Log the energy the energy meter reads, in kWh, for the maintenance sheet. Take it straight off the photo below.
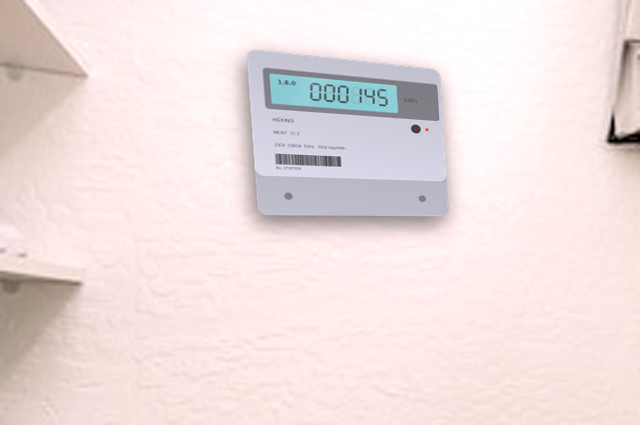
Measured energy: 145 kWh
